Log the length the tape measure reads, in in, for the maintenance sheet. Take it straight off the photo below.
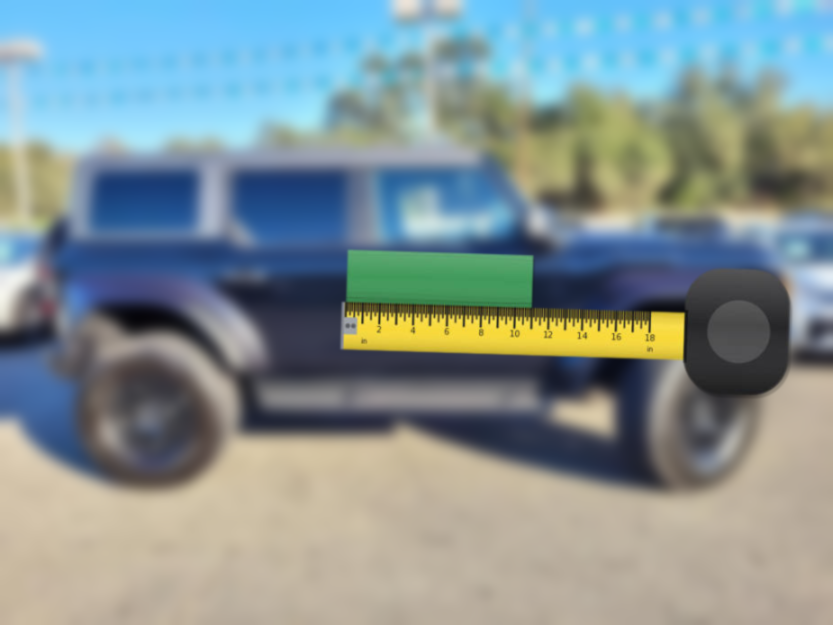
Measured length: 11 in
